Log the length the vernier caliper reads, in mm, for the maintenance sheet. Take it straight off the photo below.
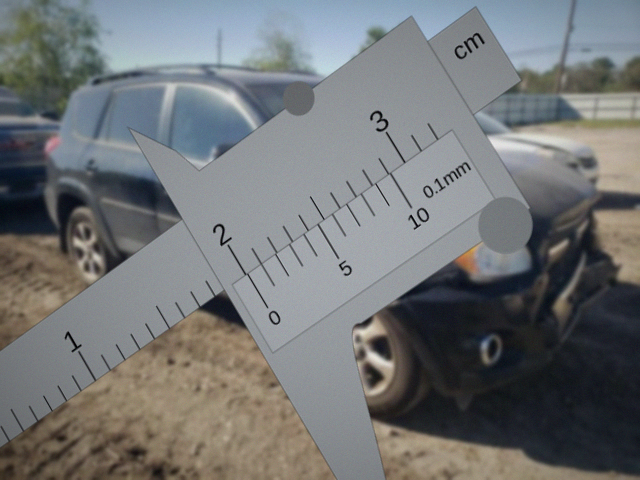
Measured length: 20.1 mm
